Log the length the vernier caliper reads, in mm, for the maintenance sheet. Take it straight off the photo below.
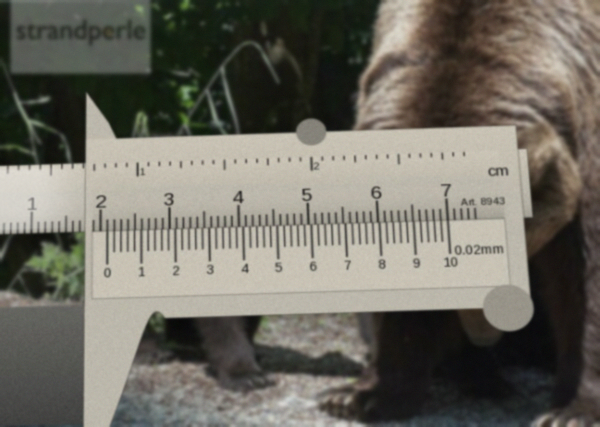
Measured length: 21.0 mm
